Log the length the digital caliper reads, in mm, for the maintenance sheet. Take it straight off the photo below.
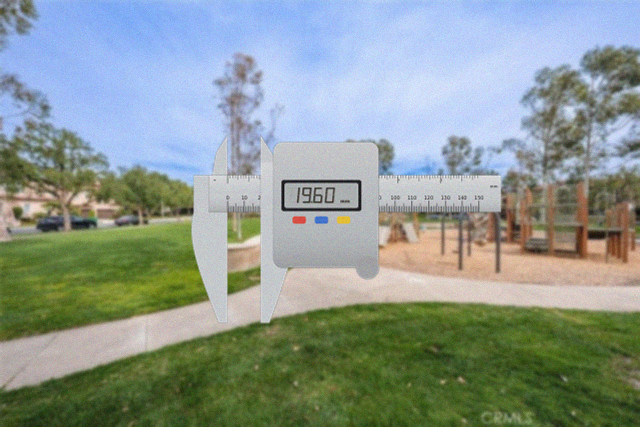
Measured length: 19.60 mm
